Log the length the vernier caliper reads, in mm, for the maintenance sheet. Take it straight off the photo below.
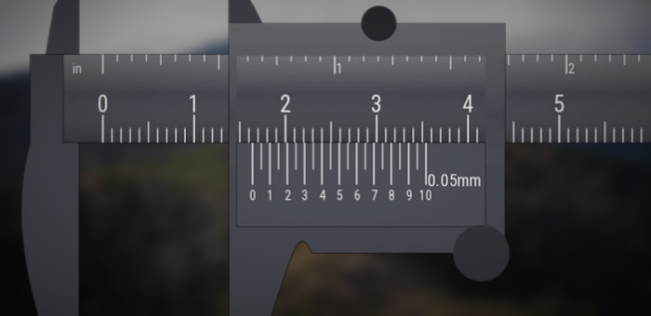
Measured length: 16.4 mm
